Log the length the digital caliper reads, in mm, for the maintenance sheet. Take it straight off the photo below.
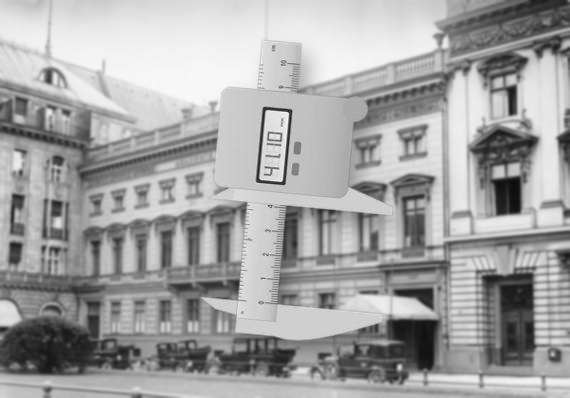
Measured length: 41.10 mm
